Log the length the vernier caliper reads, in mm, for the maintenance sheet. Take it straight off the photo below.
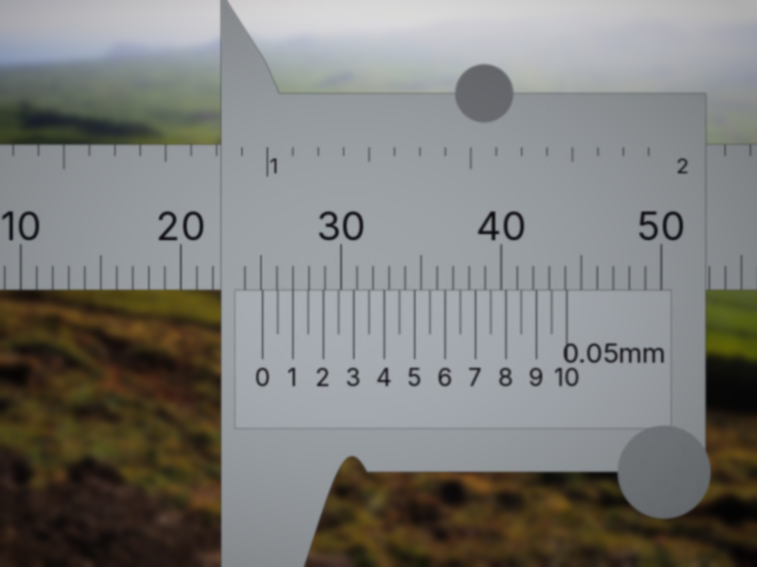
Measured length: 25.1 mm
